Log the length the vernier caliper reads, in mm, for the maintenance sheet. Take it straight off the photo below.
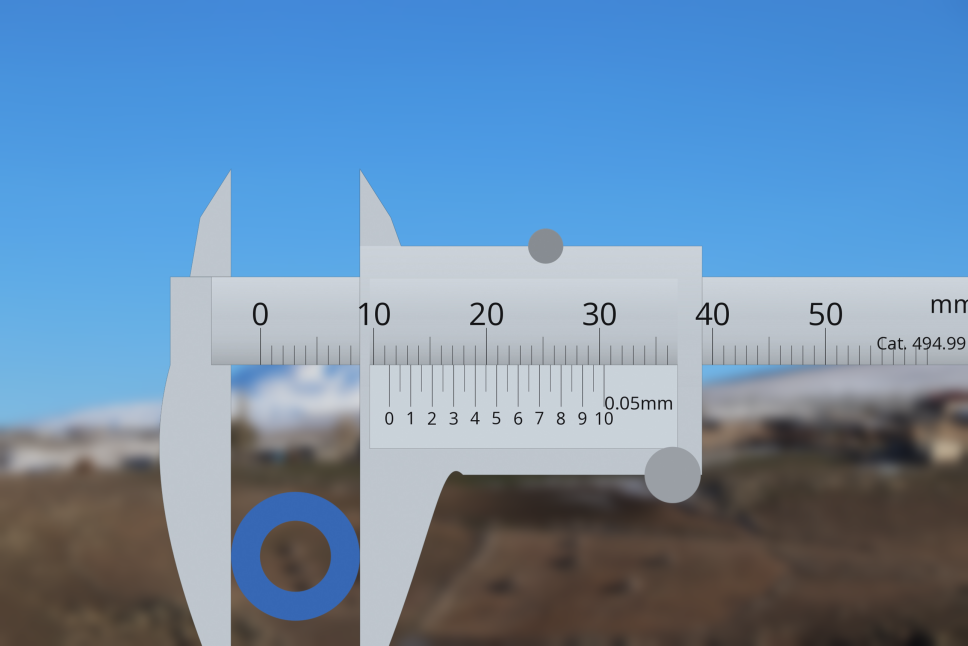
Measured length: 11.4 mm
